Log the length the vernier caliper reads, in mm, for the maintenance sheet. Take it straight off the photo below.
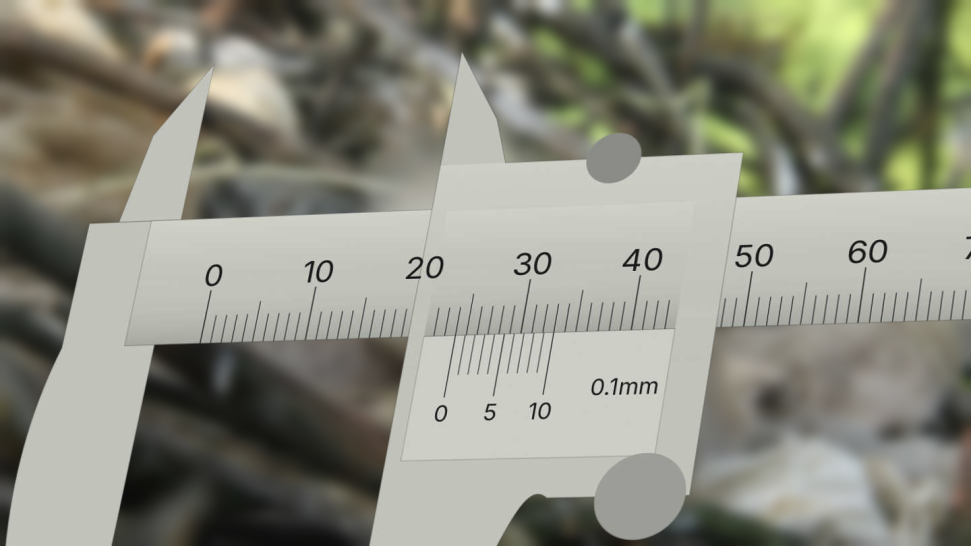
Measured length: 24.0 mm
